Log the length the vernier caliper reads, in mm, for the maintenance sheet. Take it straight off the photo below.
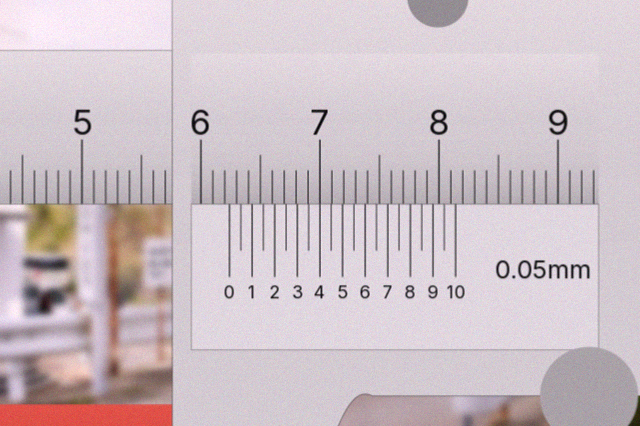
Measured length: 62.4 mm
